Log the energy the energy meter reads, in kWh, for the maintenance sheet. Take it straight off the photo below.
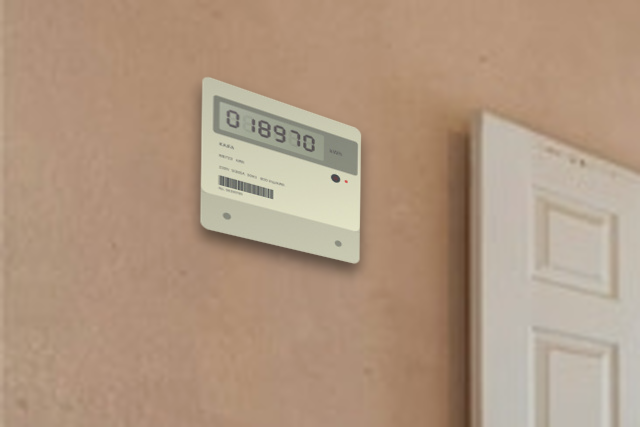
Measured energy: 18970 kWh
